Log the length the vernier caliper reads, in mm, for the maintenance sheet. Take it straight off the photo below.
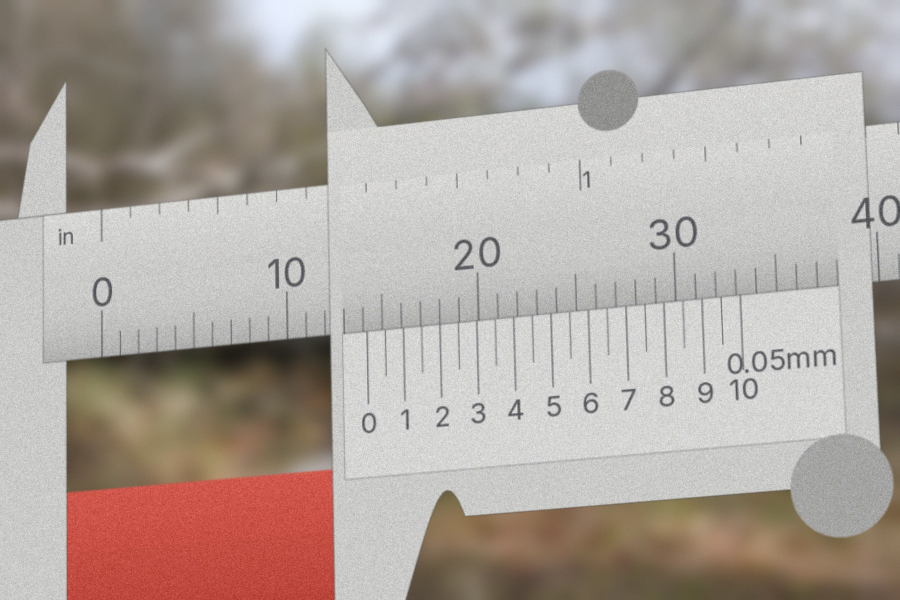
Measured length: 14.2 mm
